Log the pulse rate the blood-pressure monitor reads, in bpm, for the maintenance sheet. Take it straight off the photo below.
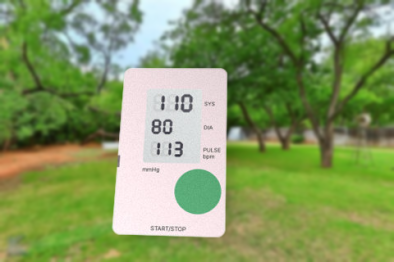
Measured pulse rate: 113 bpm
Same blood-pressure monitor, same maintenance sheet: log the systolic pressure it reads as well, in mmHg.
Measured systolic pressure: 110 mmHg
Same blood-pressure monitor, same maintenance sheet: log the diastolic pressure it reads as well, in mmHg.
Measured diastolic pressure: 80 mmHg
